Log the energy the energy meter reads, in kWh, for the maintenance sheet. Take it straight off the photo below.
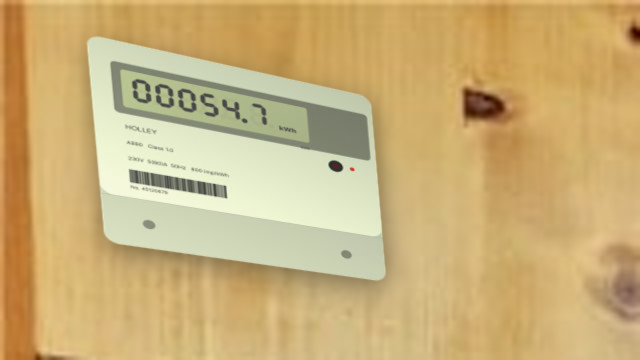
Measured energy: 54.7 kWh
